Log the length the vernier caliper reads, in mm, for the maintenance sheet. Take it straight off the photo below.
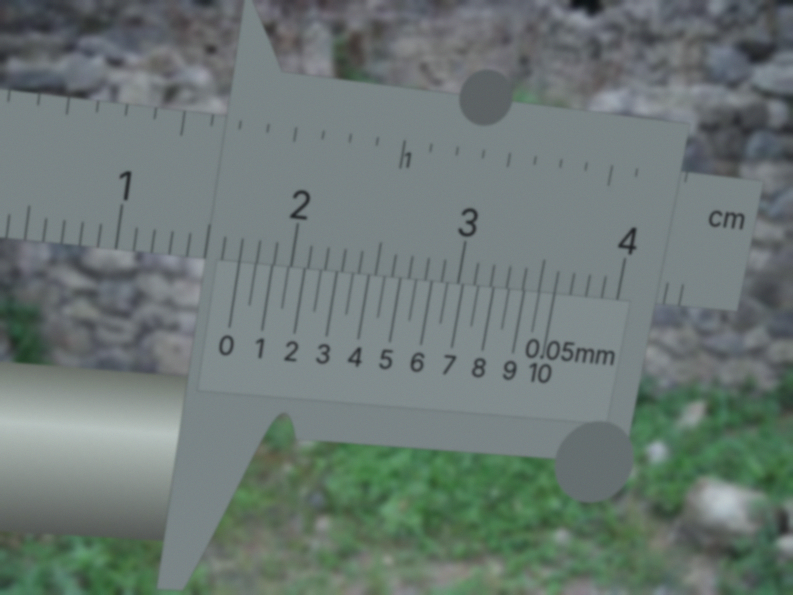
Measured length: 17.0 mm
